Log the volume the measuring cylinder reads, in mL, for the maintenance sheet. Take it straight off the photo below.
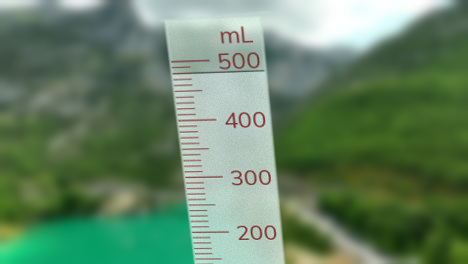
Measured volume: 480 mL
